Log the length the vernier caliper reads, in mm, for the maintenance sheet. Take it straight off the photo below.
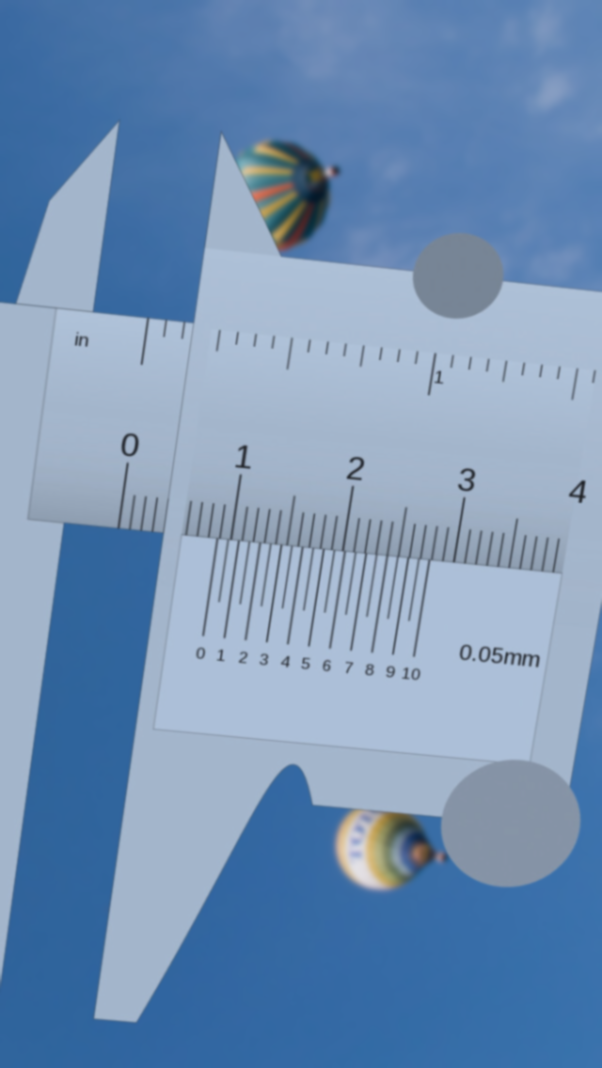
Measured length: 8.8 mm
